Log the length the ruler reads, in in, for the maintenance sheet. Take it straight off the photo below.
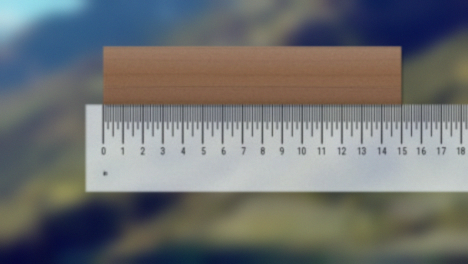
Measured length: 15 in
